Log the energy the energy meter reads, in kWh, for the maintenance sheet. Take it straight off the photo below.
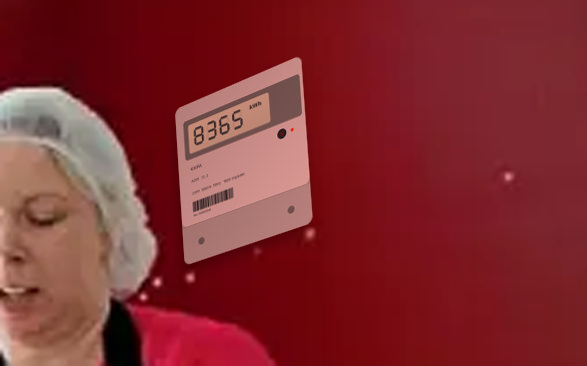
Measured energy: 8365 kWh
